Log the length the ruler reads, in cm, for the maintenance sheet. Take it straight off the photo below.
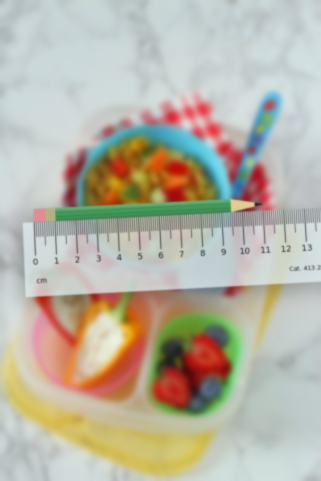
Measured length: 11 cm
